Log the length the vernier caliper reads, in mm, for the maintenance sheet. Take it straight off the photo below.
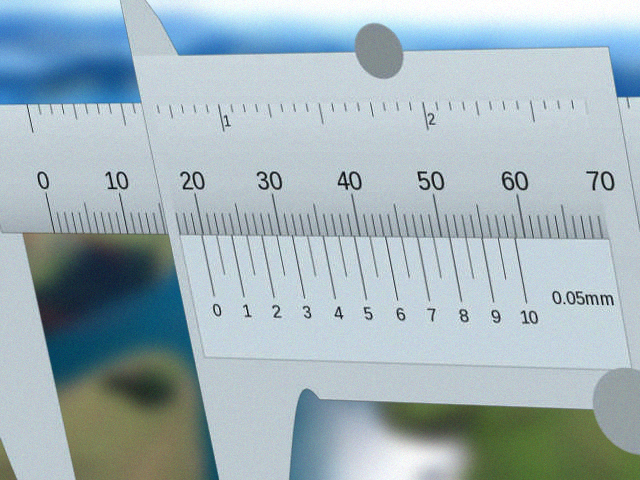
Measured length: 19.8 mm
